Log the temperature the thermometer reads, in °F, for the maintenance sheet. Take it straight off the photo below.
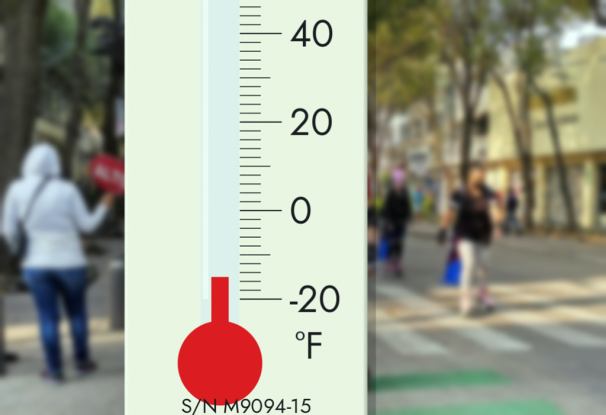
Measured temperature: -15 °F
